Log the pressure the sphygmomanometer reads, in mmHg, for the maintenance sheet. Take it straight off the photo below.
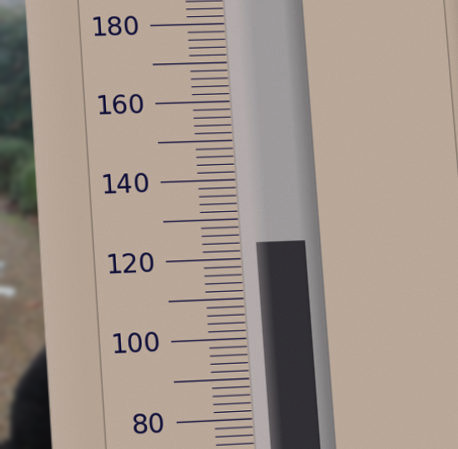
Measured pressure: 124 mmHg
